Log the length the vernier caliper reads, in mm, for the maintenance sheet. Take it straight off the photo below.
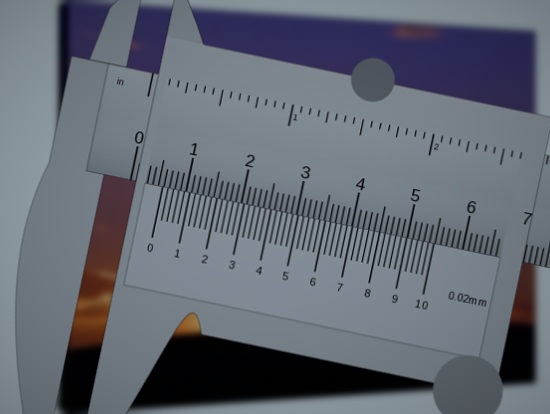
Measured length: 5.8 mm
